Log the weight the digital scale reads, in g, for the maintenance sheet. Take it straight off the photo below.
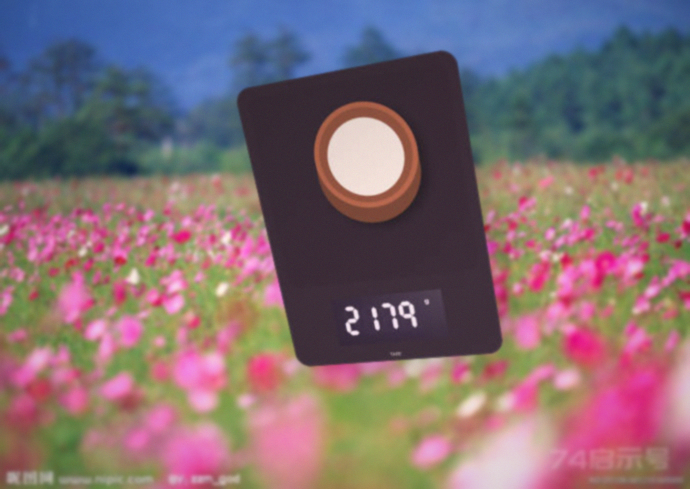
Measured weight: 2179 g
